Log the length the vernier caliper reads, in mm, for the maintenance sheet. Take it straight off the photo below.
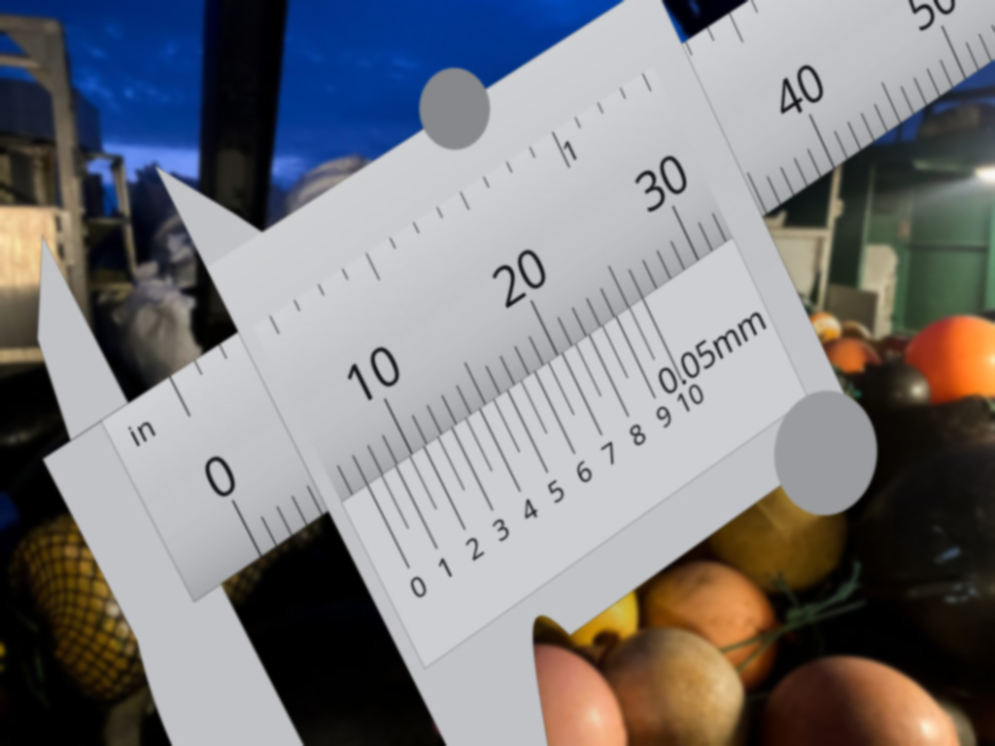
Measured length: 7.0 mm
